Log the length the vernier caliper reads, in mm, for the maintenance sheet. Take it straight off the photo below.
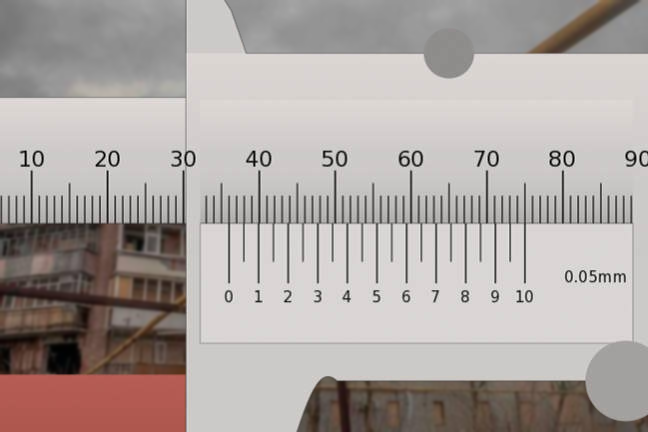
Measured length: 36.0 mm
